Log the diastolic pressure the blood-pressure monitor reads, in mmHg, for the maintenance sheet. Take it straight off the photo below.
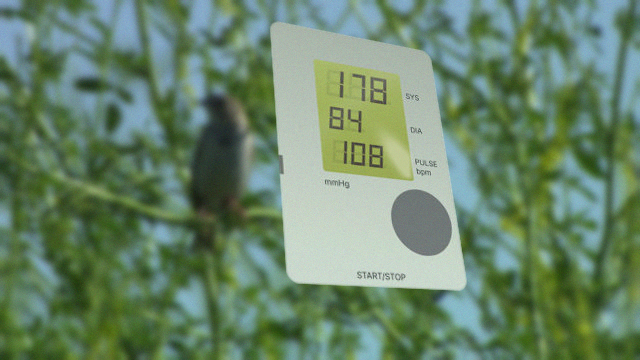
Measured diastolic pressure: 84 mmHg
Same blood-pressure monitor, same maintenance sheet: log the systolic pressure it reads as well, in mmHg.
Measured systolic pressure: 178 mmHg
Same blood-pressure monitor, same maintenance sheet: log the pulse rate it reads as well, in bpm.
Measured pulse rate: 108 bpm
